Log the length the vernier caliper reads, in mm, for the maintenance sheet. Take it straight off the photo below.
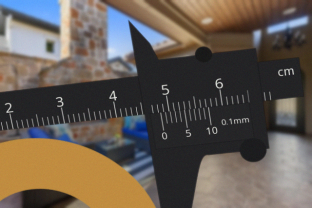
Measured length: 48.4 mm
